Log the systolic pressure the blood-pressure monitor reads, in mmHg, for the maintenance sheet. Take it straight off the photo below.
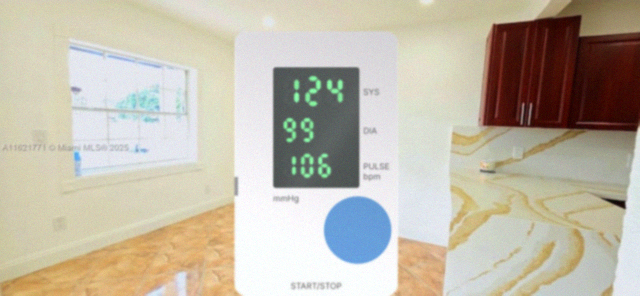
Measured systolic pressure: 124 mmHg
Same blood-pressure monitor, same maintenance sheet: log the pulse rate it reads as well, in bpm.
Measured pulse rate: 106 bpm
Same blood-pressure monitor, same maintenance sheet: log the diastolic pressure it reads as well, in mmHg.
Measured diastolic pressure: 99 mmHg
